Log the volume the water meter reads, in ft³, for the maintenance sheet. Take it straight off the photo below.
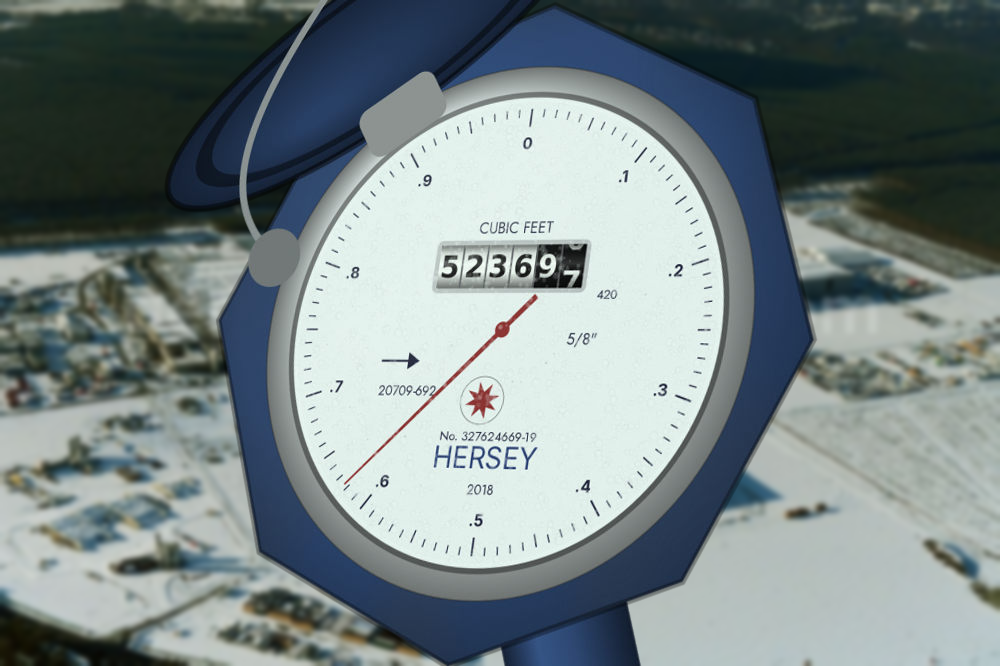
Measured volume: 523696.62 ft³
